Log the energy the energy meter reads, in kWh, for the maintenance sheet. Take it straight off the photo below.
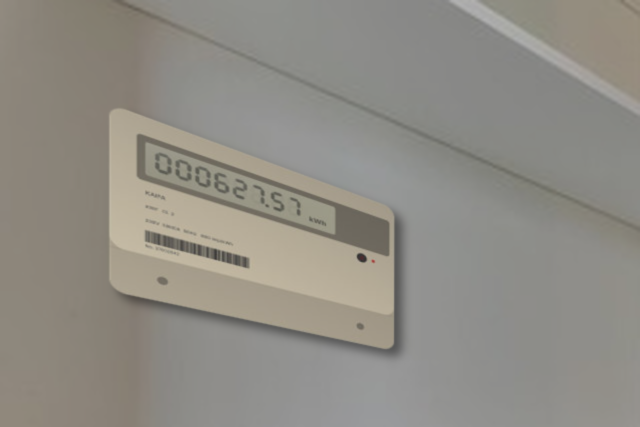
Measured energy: 627.57 kWh
